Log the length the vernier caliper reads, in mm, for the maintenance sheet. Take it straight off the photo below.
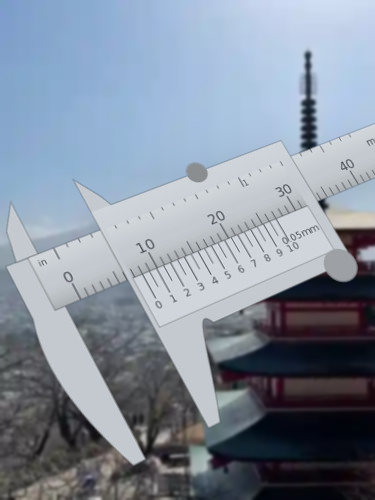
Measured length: 8.0 mm
